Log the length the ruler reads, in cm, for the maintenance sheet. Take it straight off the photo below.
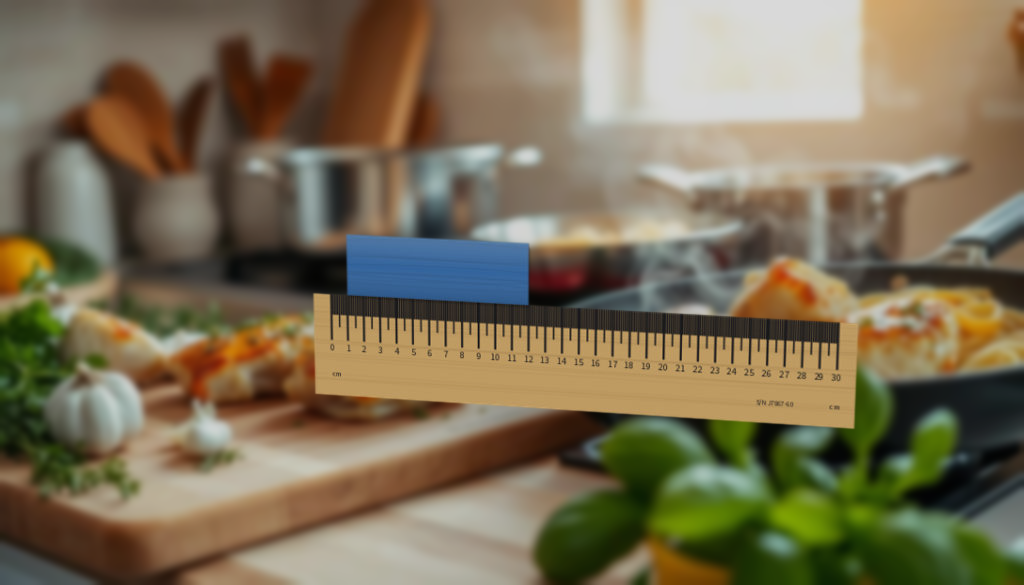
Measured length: 11 cm
